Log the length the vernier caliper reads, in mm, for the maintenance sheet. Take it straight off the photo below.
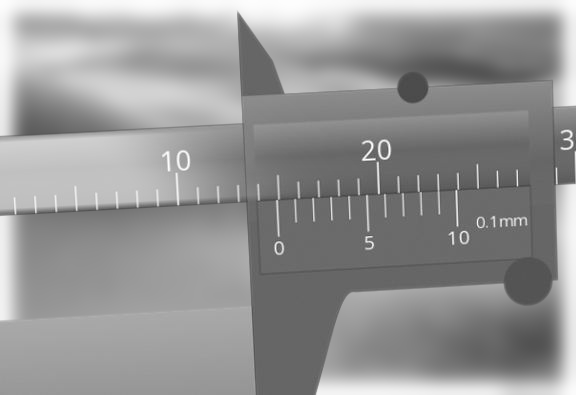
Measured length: 14.9 mm
